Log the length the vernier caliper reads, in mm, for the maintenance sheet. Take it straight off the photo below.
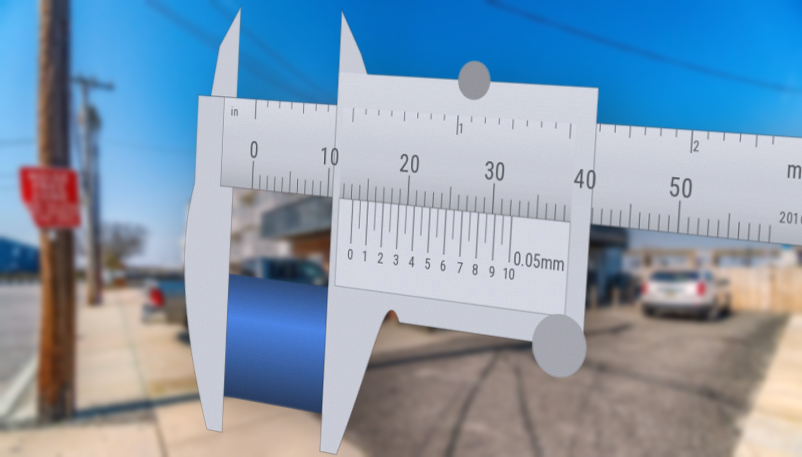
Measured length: 13.2 mm
